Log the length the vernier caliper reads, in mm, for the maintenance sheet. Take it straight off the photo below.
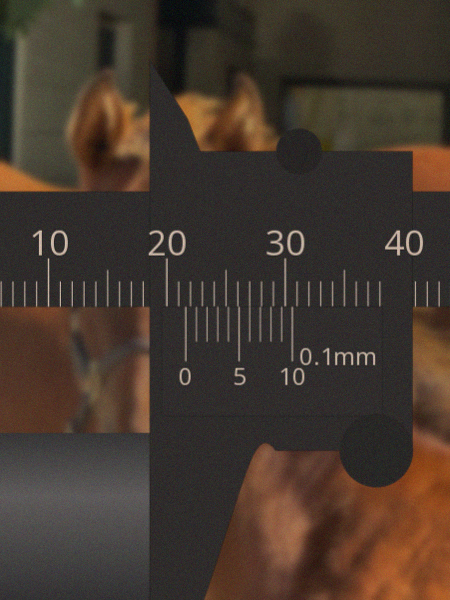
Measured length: 21.6 mm
